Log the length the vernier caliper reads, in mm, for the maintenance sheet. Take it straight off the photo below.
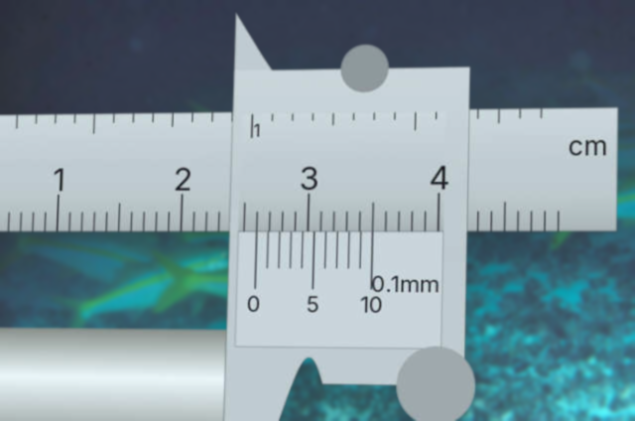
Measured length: 26.0 mm
